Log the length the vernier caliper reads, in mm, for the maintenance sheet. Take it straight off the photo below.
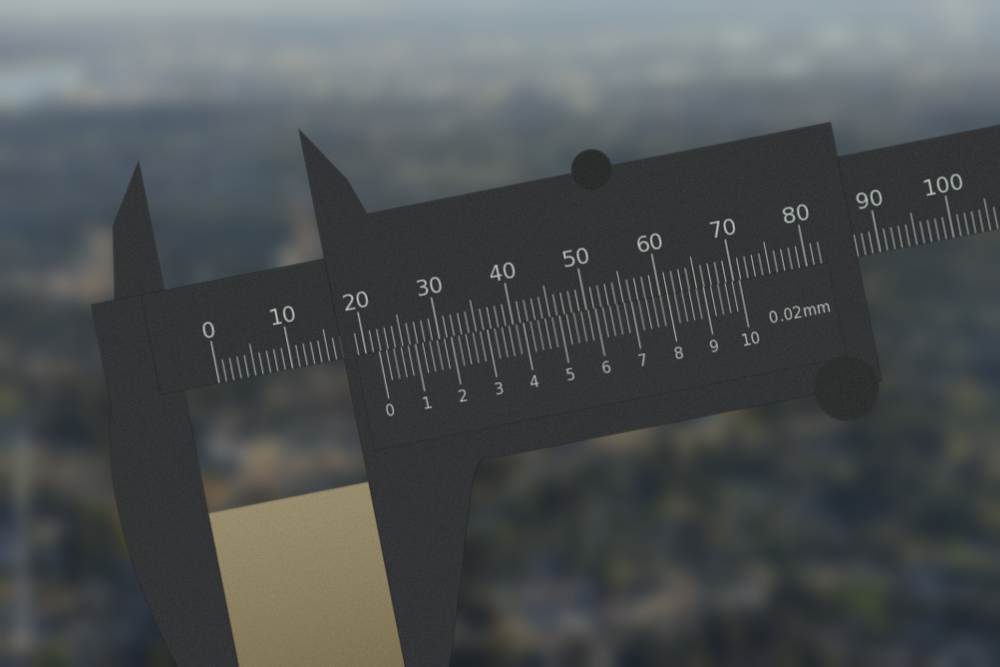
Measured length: 21.8 mm
